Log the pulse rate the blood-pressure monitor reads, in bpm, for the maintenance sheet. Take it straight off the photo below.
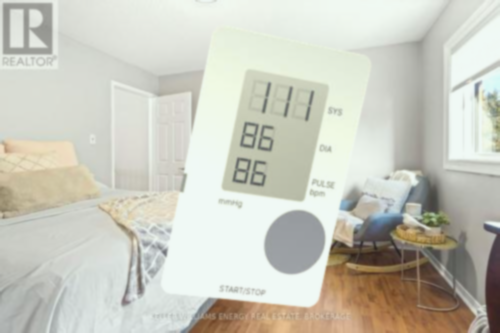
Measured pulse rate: 86 bpm
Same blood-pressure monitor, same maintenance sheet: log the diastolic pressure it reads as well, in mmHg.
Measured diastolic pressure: 86 mmHg
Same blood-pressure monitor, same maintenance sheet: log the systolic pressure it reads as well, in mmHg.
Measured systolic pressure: 111 mmHg
